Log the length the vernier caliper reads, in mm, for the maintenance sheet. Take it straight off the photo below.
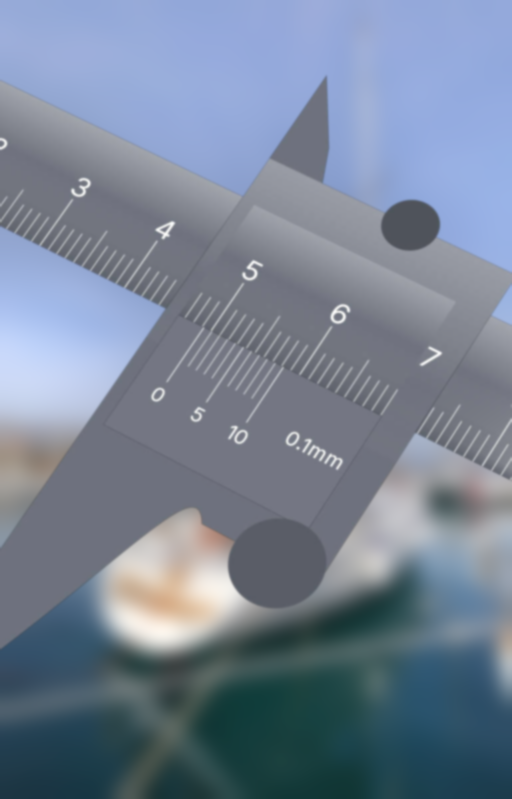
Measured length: 49.2 mm
